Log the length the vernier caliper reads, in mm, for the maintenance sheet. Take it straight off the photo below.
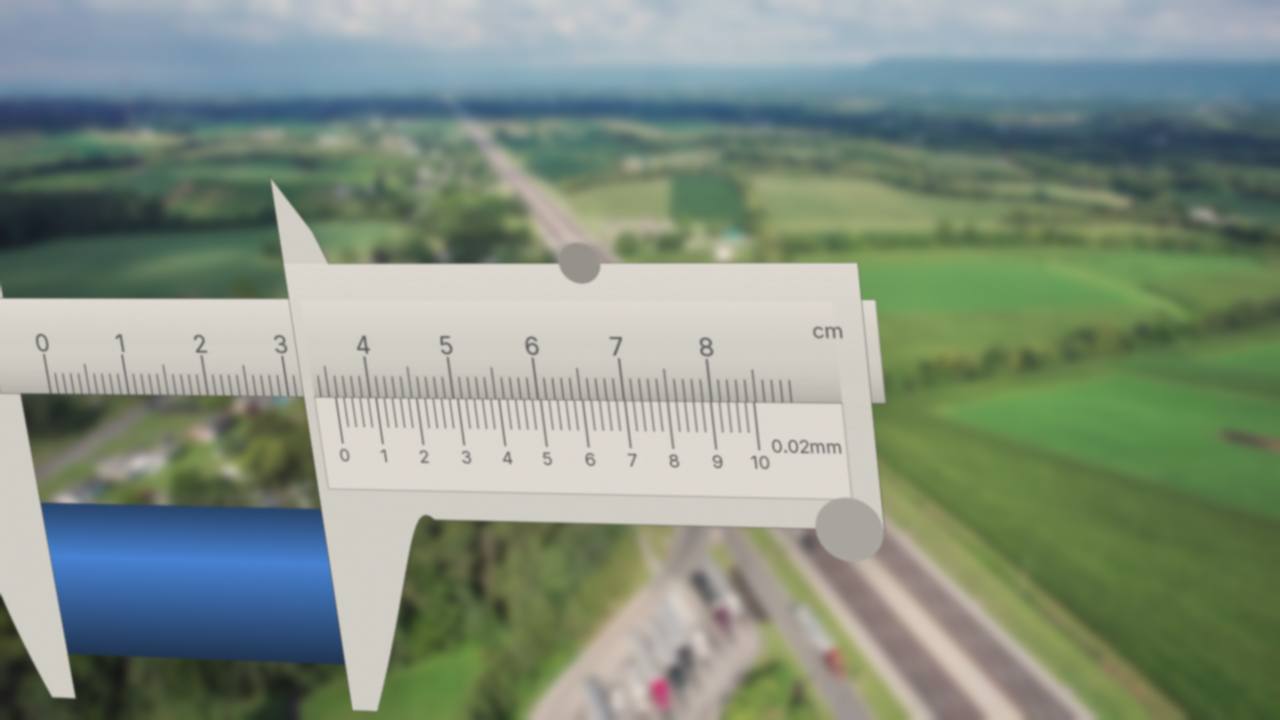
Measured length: 35.8 mm
